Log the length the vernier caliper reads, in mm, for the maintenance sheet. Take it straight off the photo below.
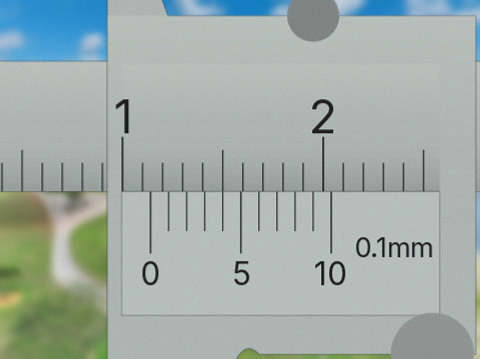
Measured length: 11.4 mm
